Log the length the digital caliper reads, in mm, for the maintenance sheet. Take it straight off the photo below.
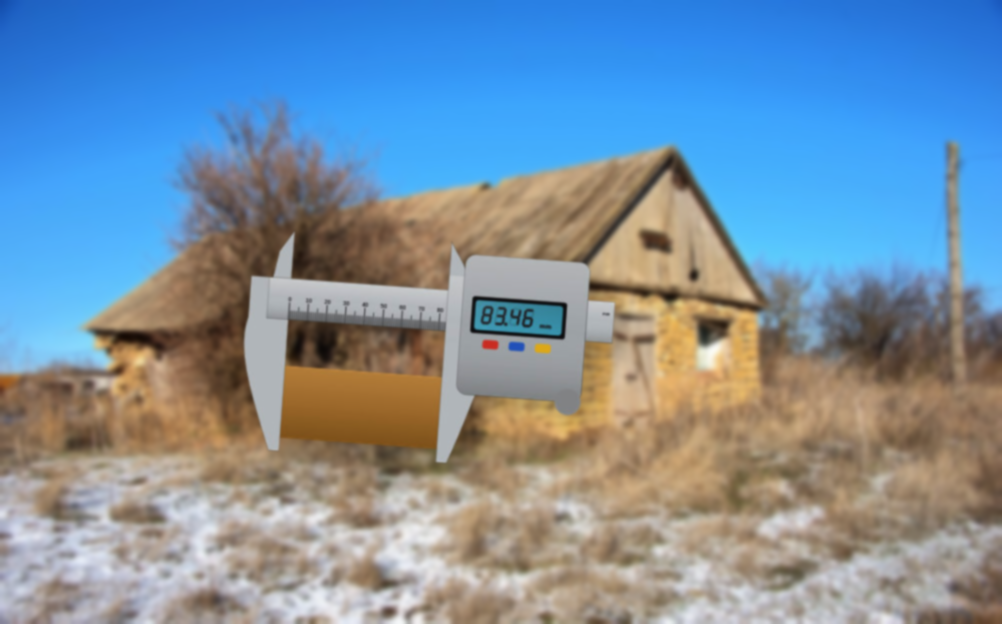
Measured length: 83.46 mm
